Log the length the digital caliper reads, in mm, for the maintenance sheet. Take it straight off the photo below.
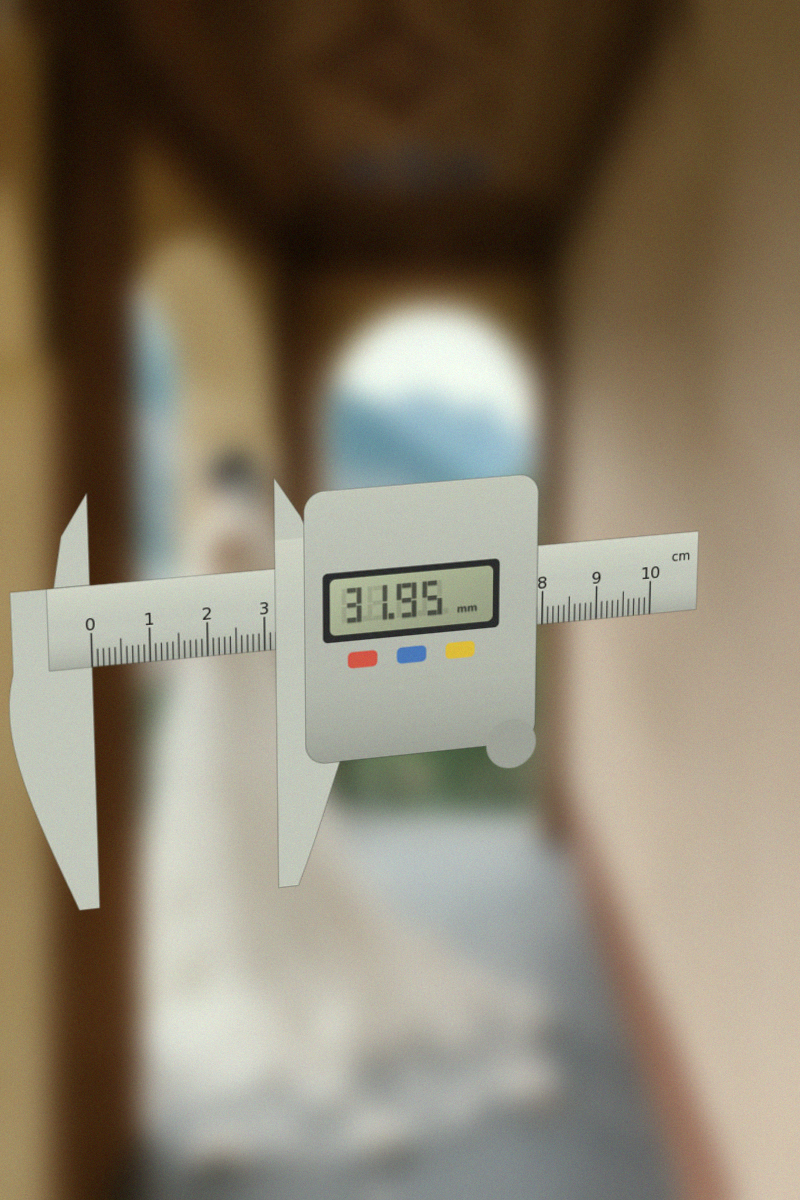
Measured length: 31.95 mm
